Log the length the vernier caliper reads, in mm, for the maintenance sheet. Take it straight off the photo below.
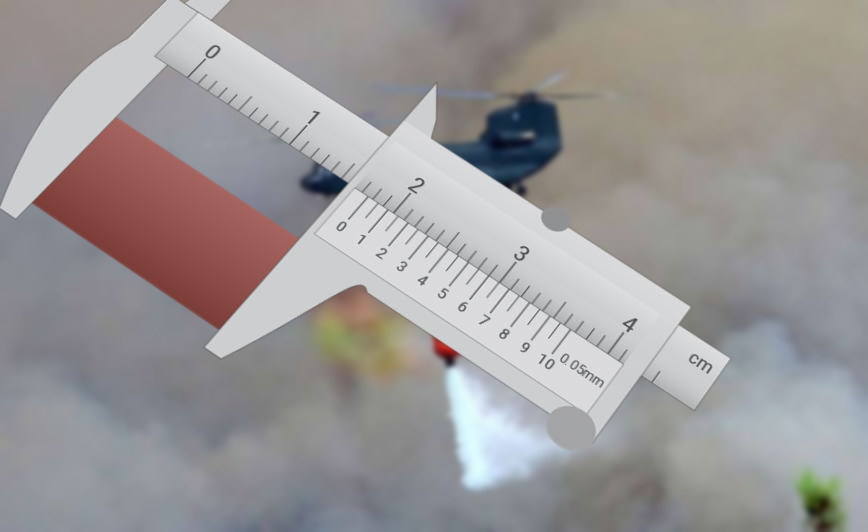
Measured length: 17.6 mm
